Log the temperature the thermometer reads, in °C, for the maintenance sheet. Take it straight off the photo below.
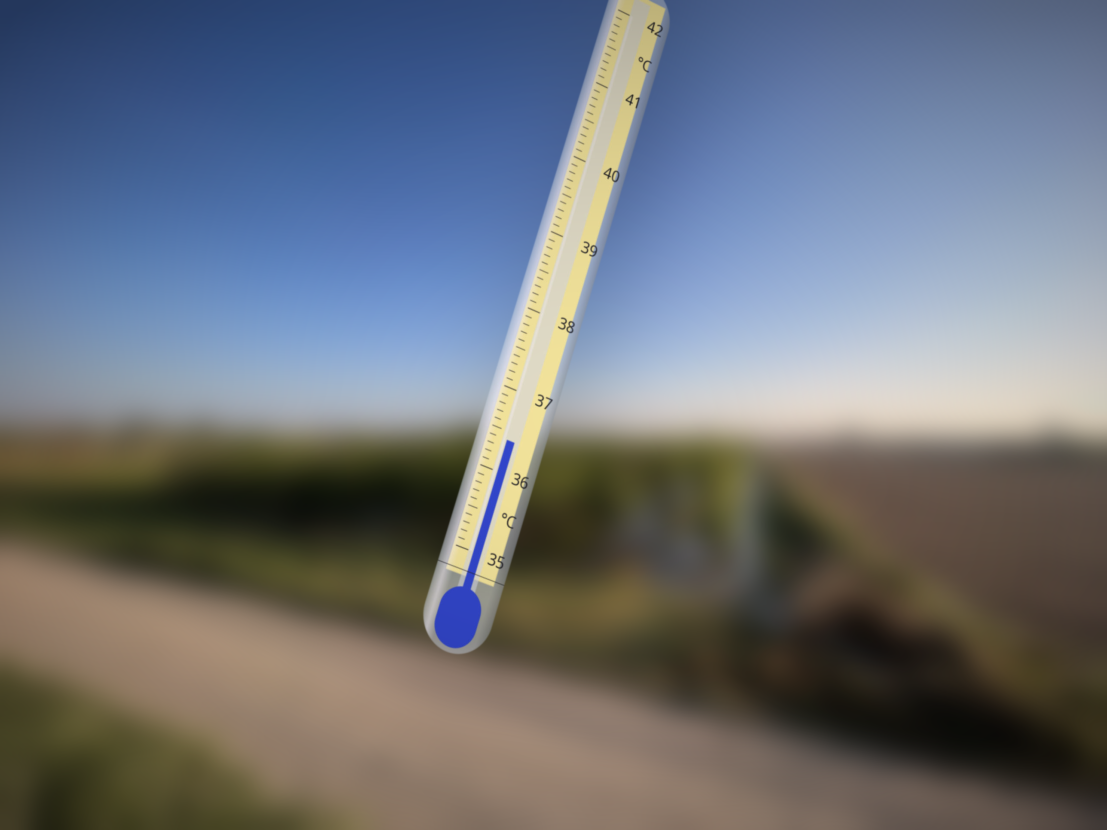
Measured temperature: 36.4 °C
